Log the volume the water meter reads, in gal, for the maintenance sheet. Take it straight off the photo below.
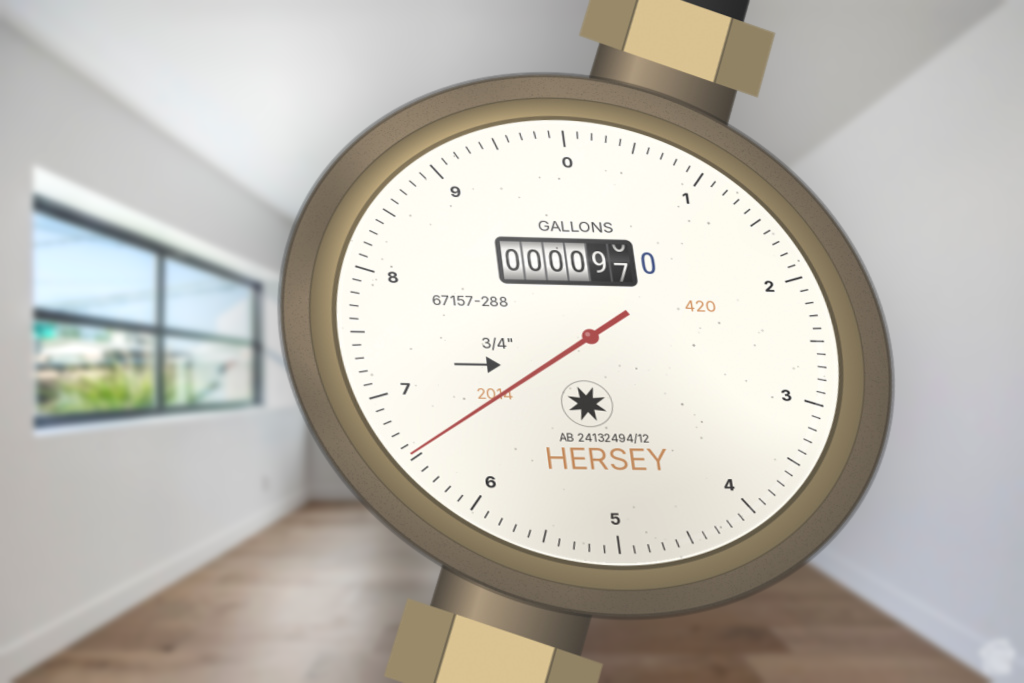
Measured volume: 966.5 gal
